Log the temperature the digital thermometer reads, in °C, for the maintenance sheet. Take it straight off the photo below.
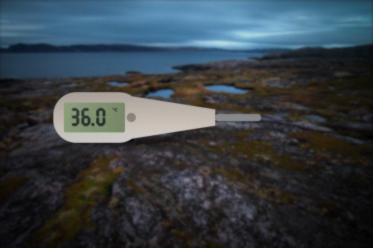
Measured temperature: 36.0 °C
